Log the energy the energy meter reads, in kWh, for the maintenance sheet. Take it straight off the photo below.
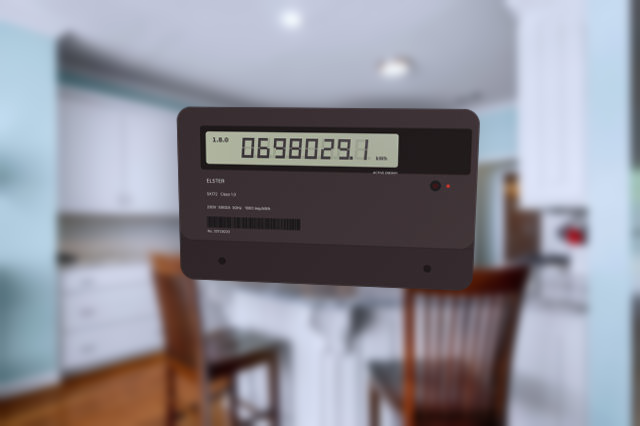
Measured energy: 698029.1 kWh
